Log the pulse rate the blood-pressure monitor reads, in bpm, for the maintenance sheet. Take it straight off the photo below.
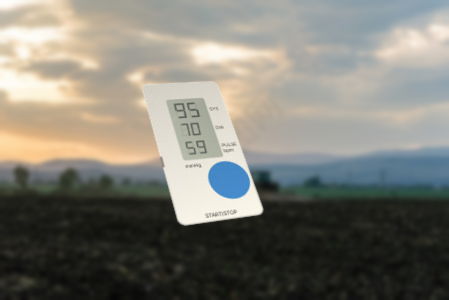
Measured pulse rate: 59 bpm
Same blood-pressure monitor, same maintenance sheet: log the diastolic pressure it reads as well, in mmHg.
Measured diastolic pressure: 70 mmHg
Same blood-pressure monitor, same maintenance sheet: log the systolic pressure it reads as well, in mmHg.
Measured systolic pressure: 95 mmHg
